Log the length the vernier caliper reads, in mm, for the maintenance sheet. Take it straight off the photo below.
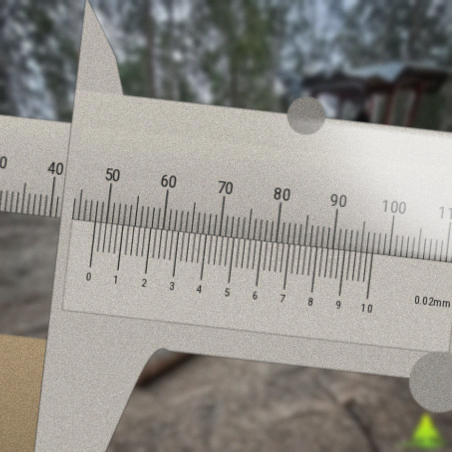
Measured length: 48.0 mm
